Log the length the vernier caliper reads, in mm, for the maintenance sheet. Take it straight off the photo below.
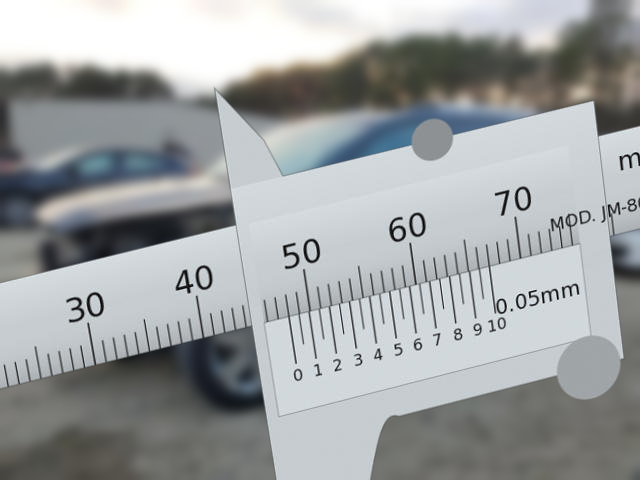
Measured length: 48.0 mm
